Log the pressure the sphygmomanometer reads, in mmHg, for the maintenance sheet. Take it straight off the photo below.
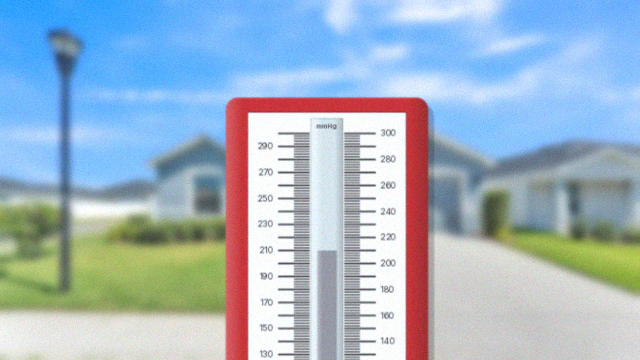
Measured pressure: 210 mmHg
